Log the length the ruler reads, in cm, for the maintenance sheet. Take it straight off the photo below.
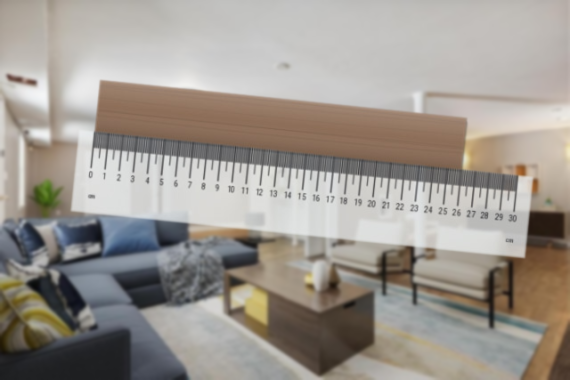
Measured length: 26 cm
